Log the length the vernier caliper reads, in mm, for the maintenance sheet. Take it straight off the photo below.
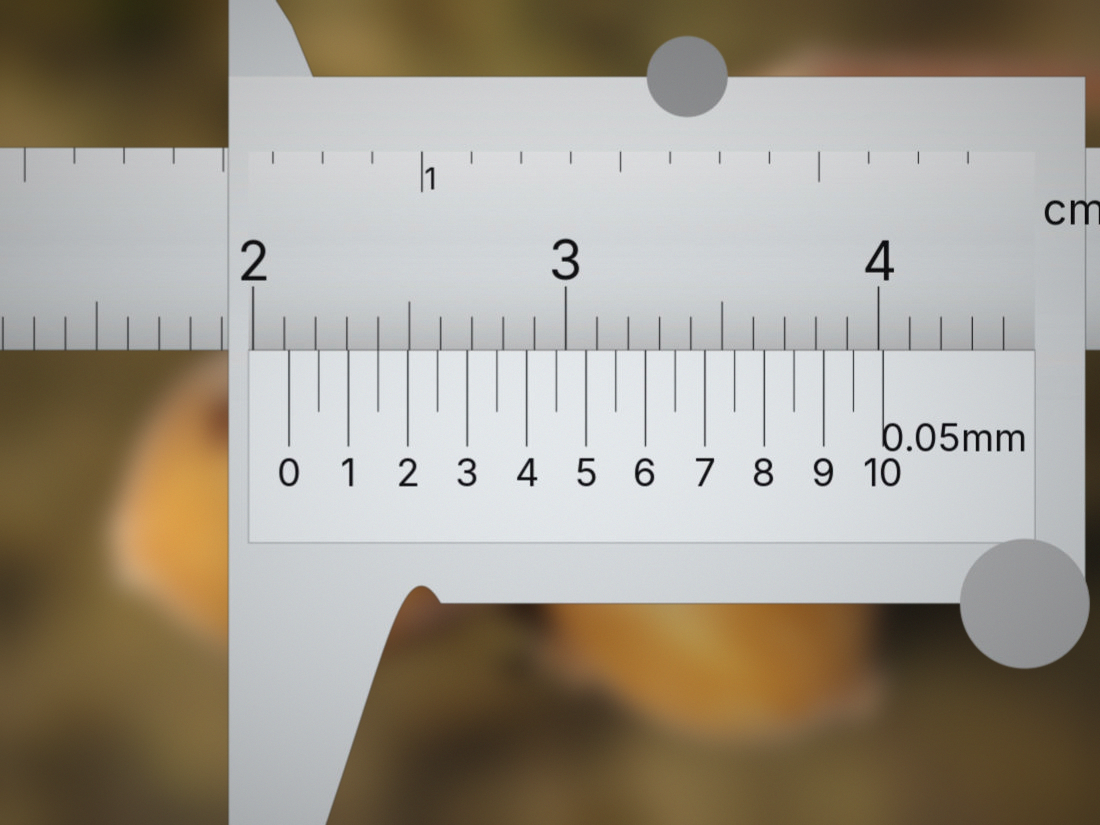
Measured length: 21.15 mm
